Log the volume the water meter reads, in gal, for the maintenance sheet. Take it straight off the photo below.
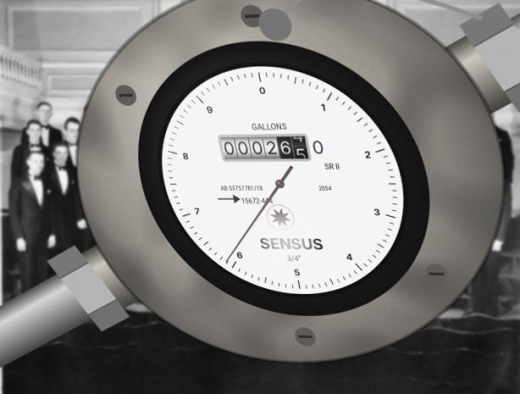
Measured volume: 2646.1 gal
